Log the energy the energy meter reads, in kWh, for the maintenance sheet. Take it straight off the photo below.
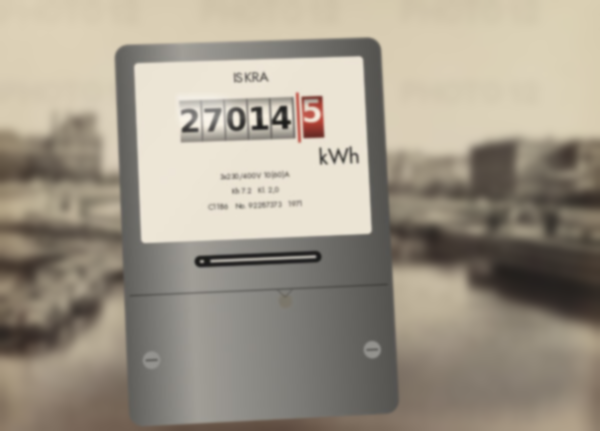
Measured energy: 27014.5 kWh
